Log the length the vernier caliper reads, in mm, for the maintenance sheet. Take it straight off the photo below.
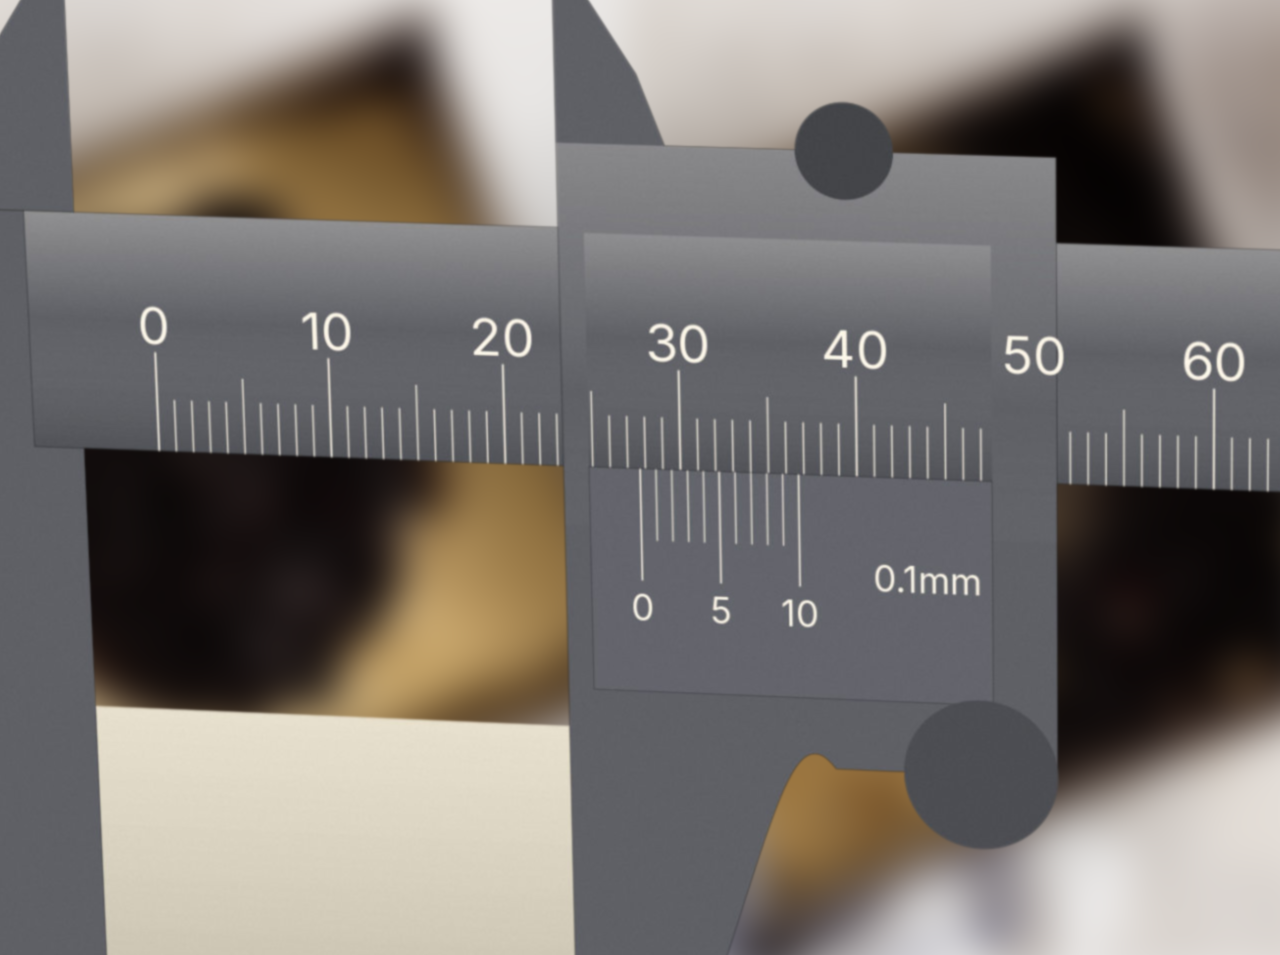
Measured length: 27.7 mm
